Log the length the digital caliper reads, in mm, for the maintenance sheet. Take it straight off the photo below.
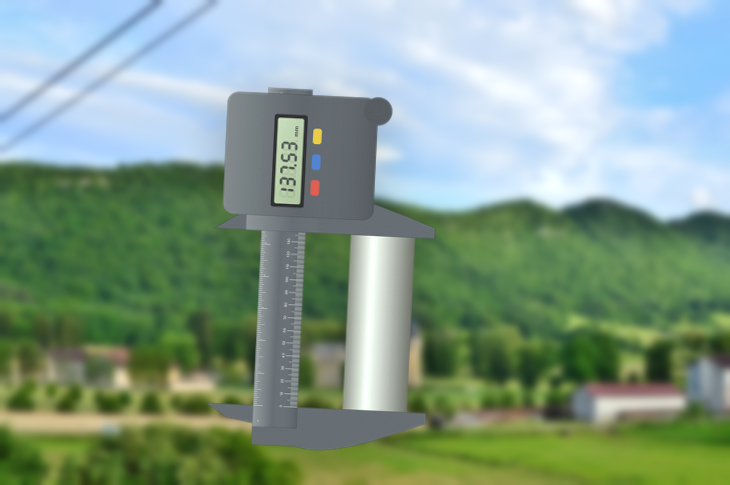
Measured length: 137.53 mm
